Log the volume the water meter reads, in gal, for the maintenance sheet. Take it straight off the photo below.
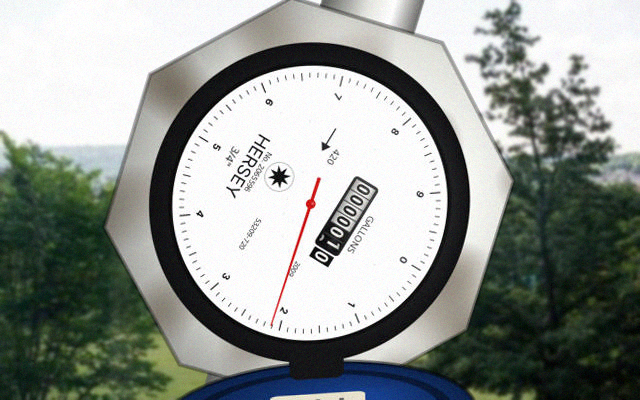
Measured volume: 12.1 gal
